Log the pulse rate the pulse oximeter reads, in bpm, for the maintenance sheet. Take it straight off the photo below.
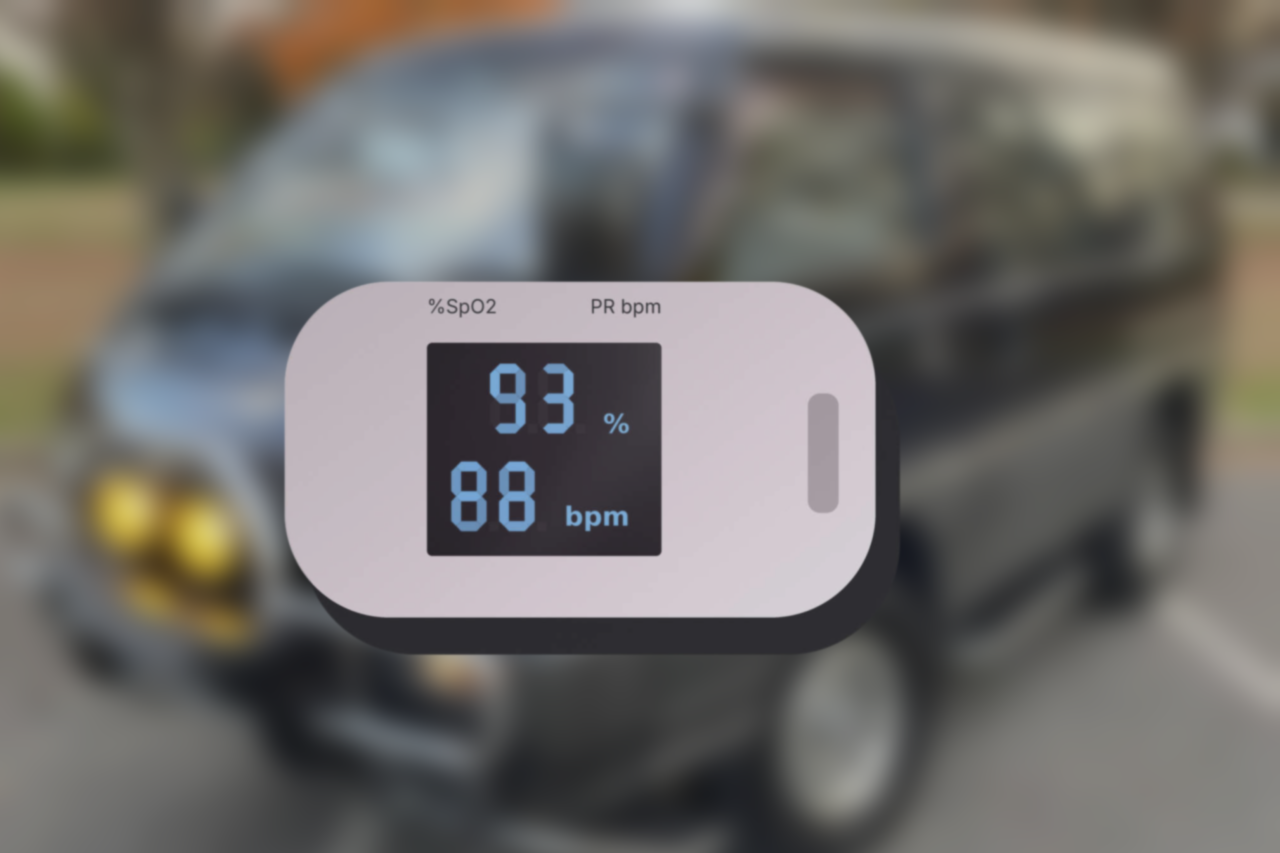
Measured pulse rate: 88 bpm
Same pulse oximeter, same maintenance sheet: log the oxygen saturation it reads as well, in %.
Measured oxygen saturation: 93 %
